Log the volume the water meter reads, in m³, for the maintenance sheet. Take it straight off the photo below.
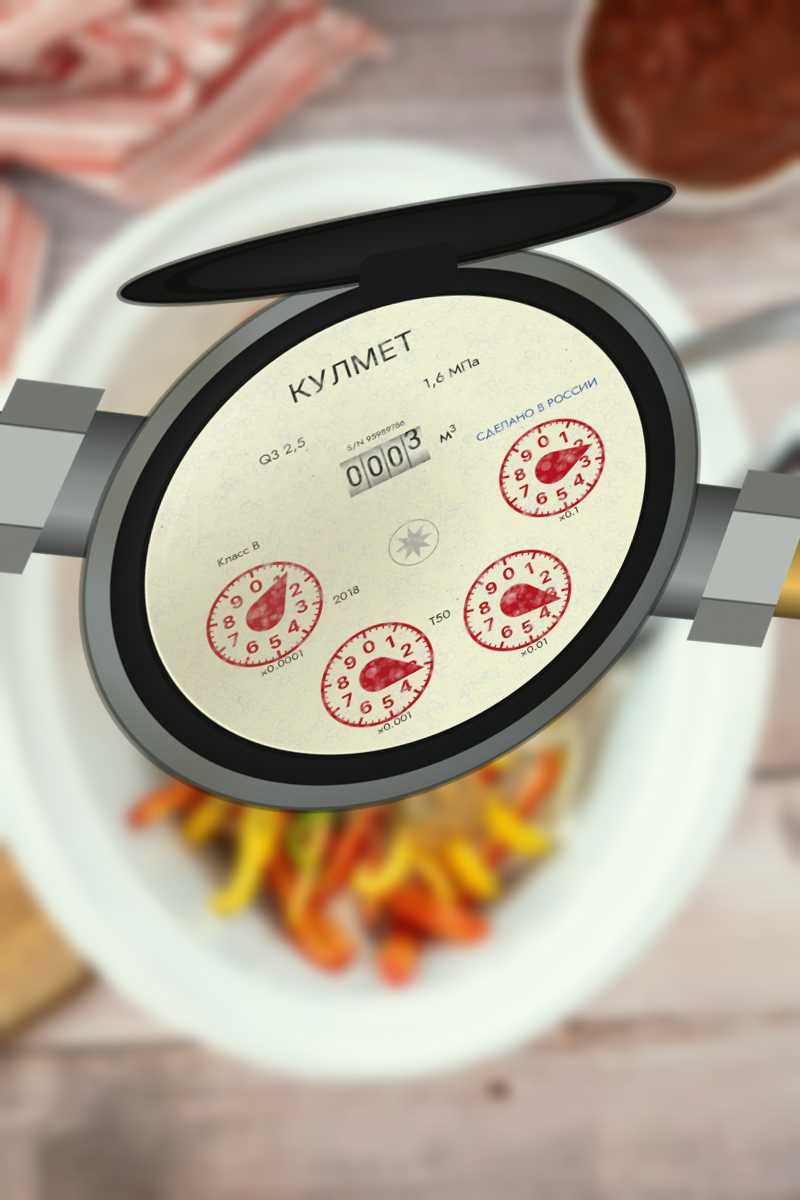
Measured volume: 3.2331 m³
